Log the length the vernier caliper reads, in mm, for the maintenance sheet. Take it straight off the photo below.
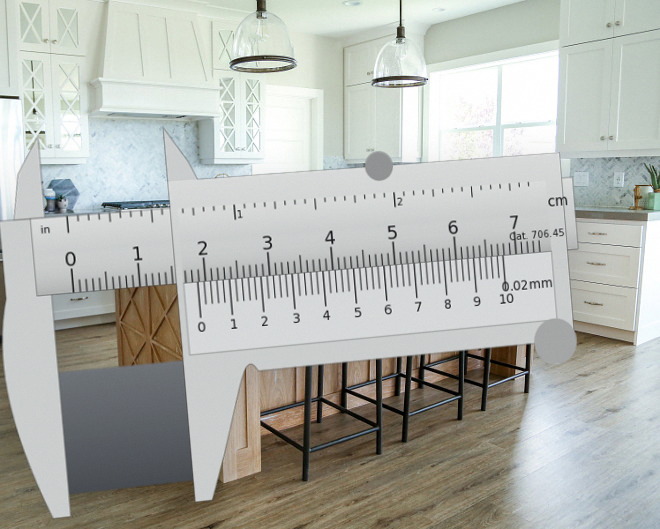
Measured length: 18.8 mm
